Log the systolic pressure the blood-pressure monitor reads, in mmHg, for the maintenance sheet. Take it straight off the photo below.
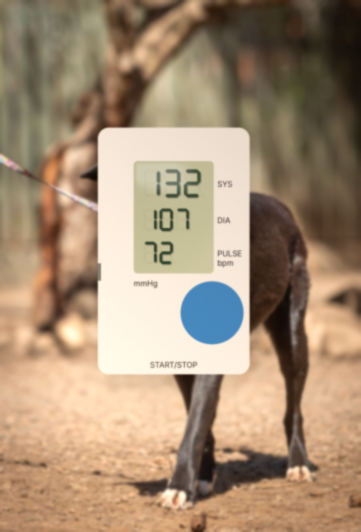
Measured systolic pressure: 132 mmHg
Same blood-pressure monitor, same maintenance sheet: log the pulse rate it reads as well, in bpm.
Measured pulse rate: 72 bpm
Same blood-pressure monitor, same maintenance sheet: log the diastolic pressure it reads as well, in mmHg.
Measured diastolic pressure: 107 mmHg
